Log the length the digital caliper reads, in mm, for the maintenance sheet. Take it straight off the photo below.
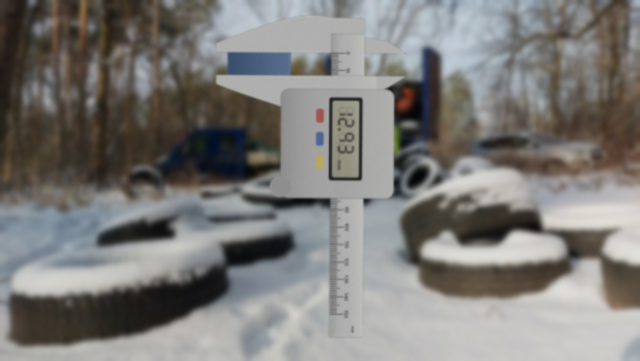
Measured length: 12.93 mm
